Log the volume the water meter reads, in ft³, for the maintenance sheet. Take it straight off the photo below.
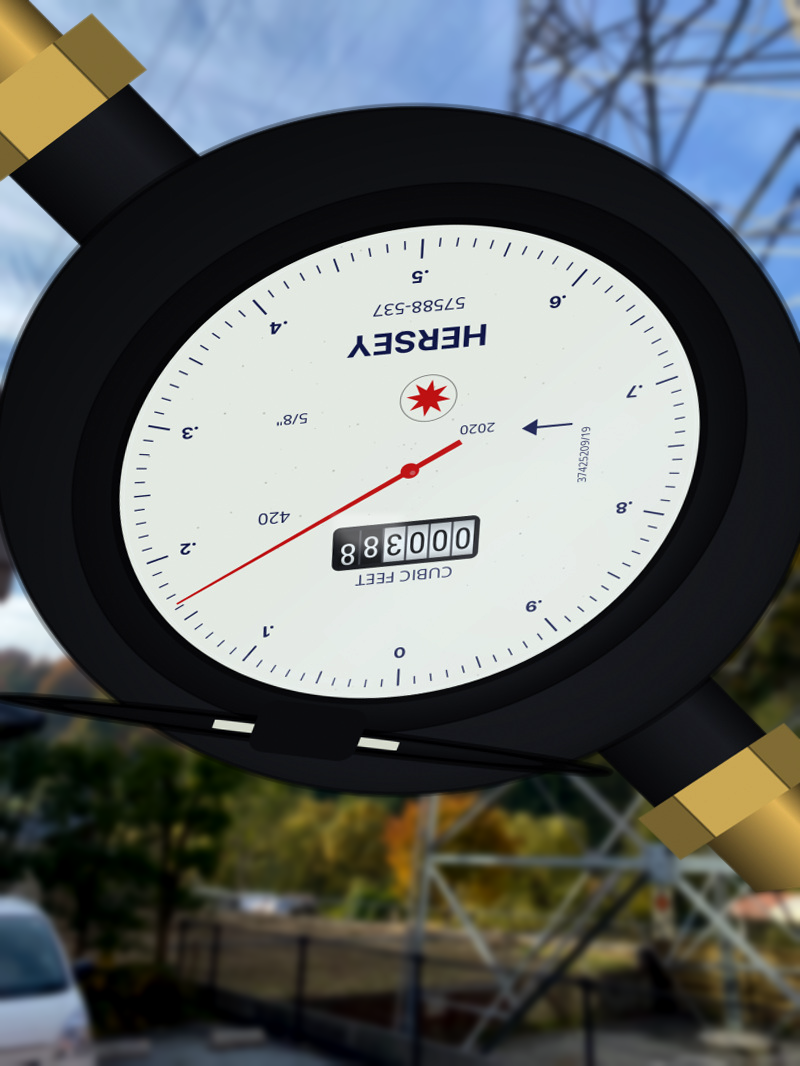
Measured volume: 388.16 ft³
